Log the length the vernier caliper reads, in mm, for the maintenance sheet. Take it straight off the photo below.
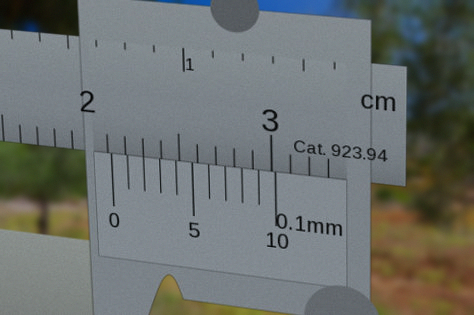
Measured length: 21.2 mm
